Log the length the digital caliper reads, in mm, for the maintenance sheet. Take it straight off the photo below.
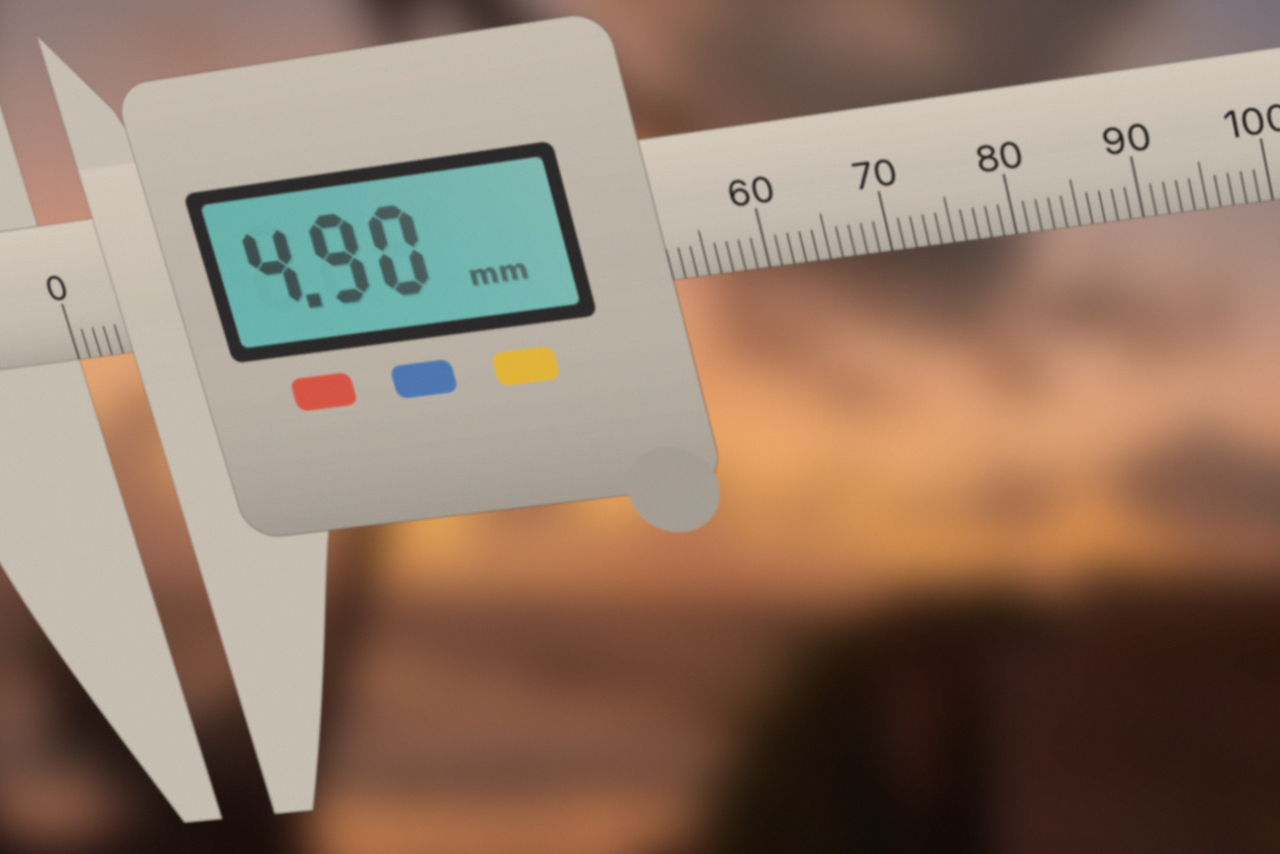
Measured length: 4.90 mm
